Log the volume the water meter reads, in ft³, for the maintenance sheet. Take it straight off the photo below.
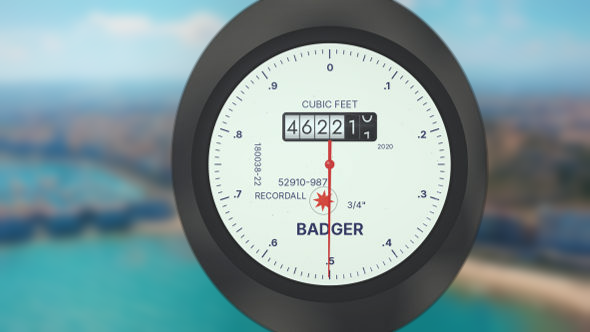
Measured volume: 462210.50 ft³
